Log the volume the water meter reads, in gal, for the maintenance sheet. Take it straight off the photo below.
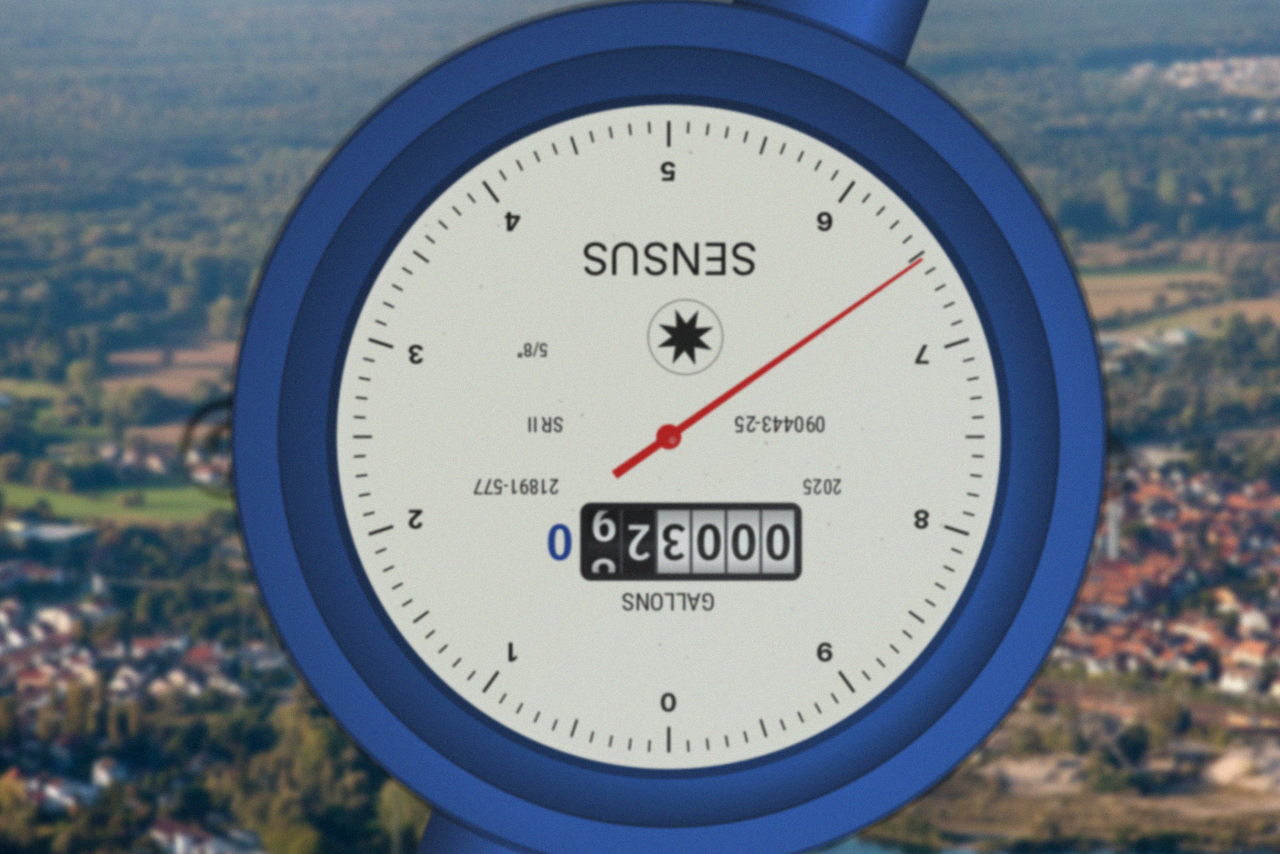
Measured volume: 3286.5 gal
